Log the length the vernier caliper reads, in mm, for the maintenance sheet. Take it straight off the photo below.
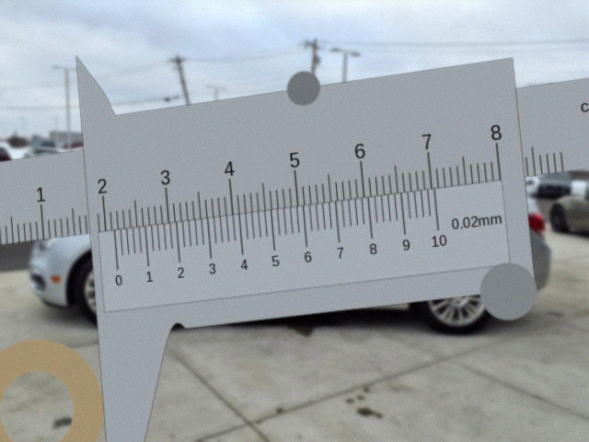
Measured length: 21.4 mm
